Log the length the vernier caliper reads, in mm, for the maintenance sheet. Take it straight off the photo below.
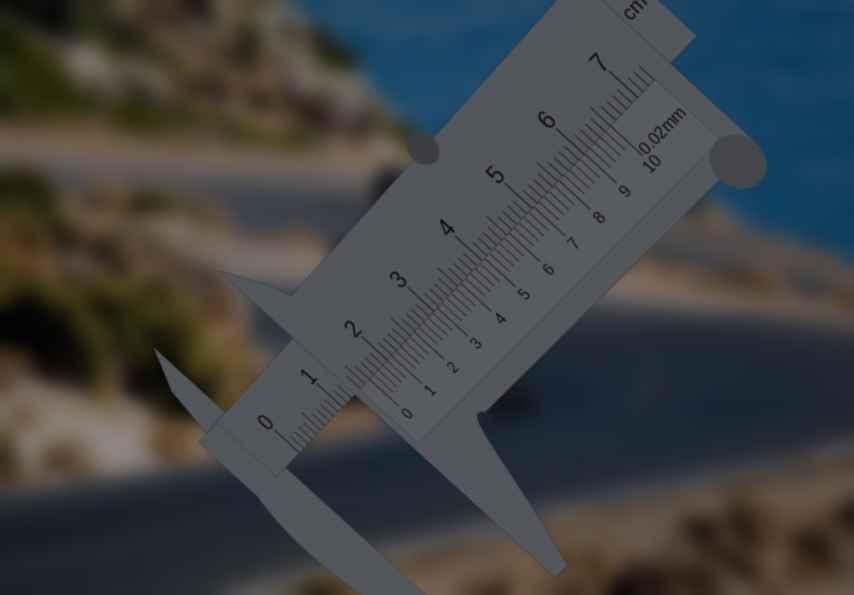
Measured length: 16.0 mm
